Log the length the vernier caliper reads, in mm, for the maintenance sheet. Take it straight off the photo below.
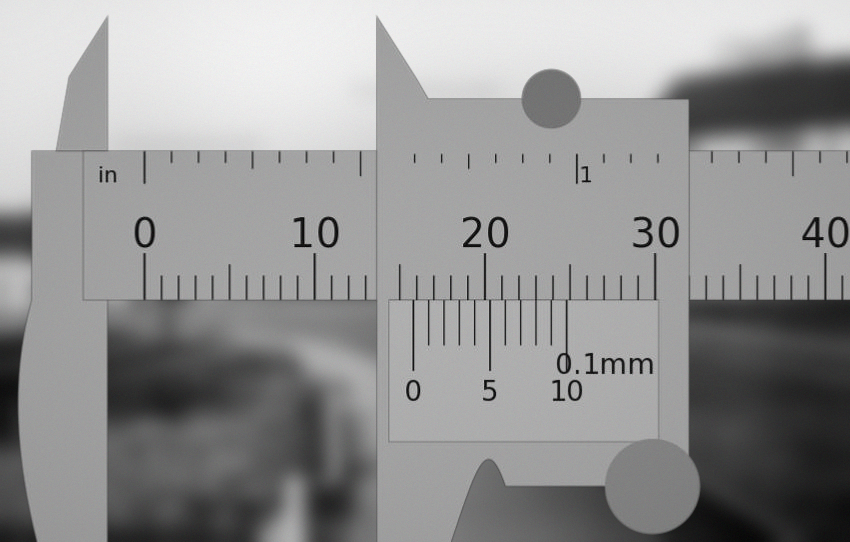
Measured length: 15.8 mm
